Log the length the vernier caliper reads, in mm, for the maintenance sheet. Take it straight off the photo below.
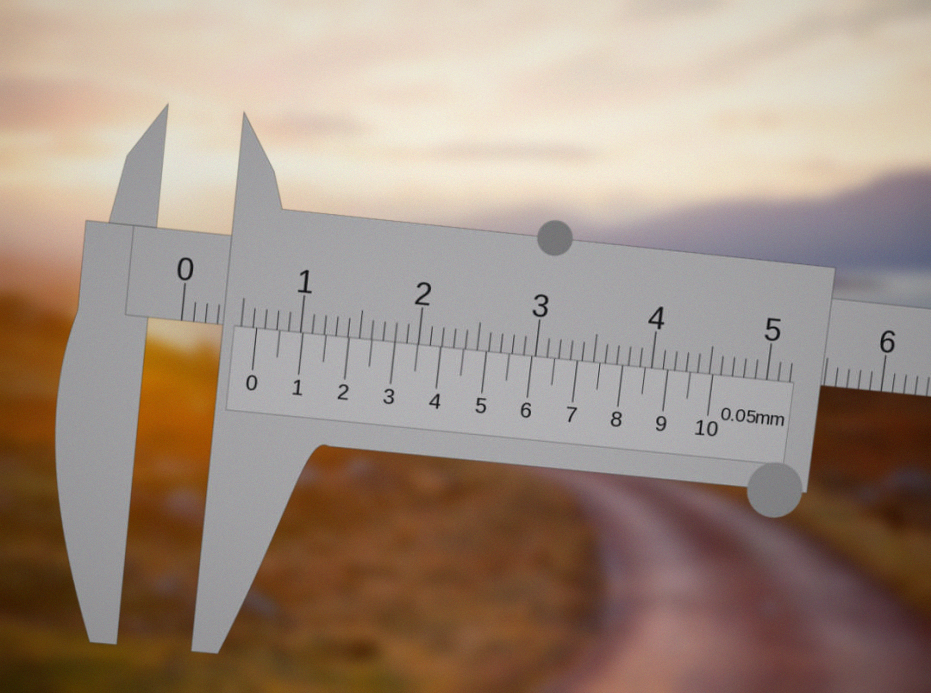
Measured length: 6.3 mm
